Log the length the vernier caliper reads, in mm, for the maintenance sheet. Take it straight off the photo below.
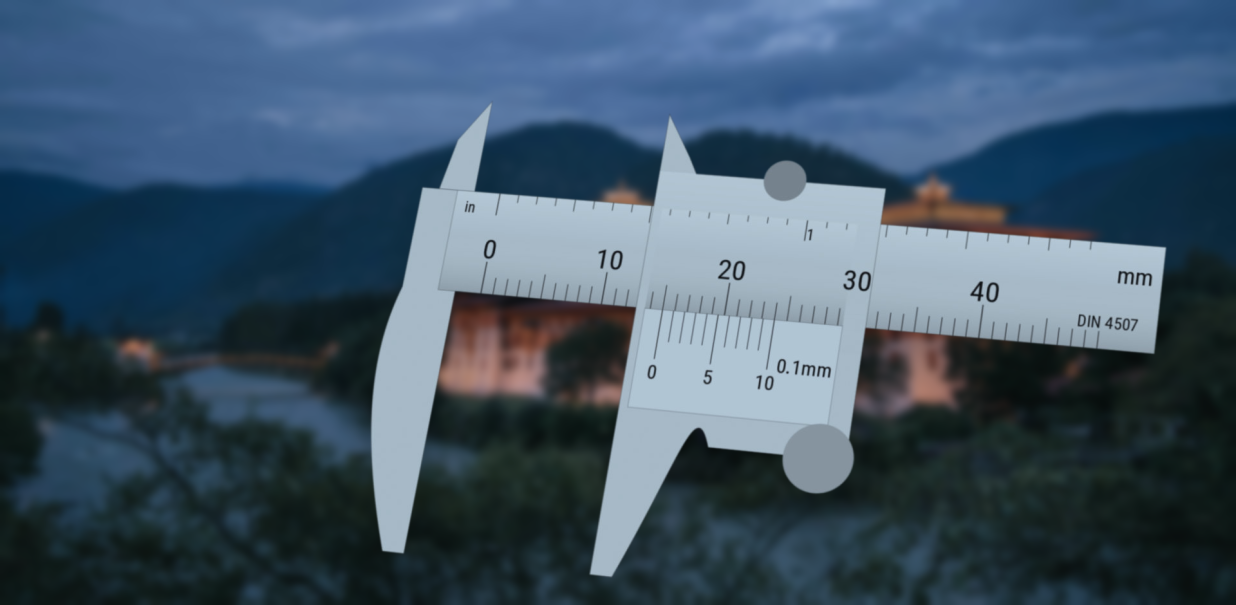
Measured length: 15.0 mm
